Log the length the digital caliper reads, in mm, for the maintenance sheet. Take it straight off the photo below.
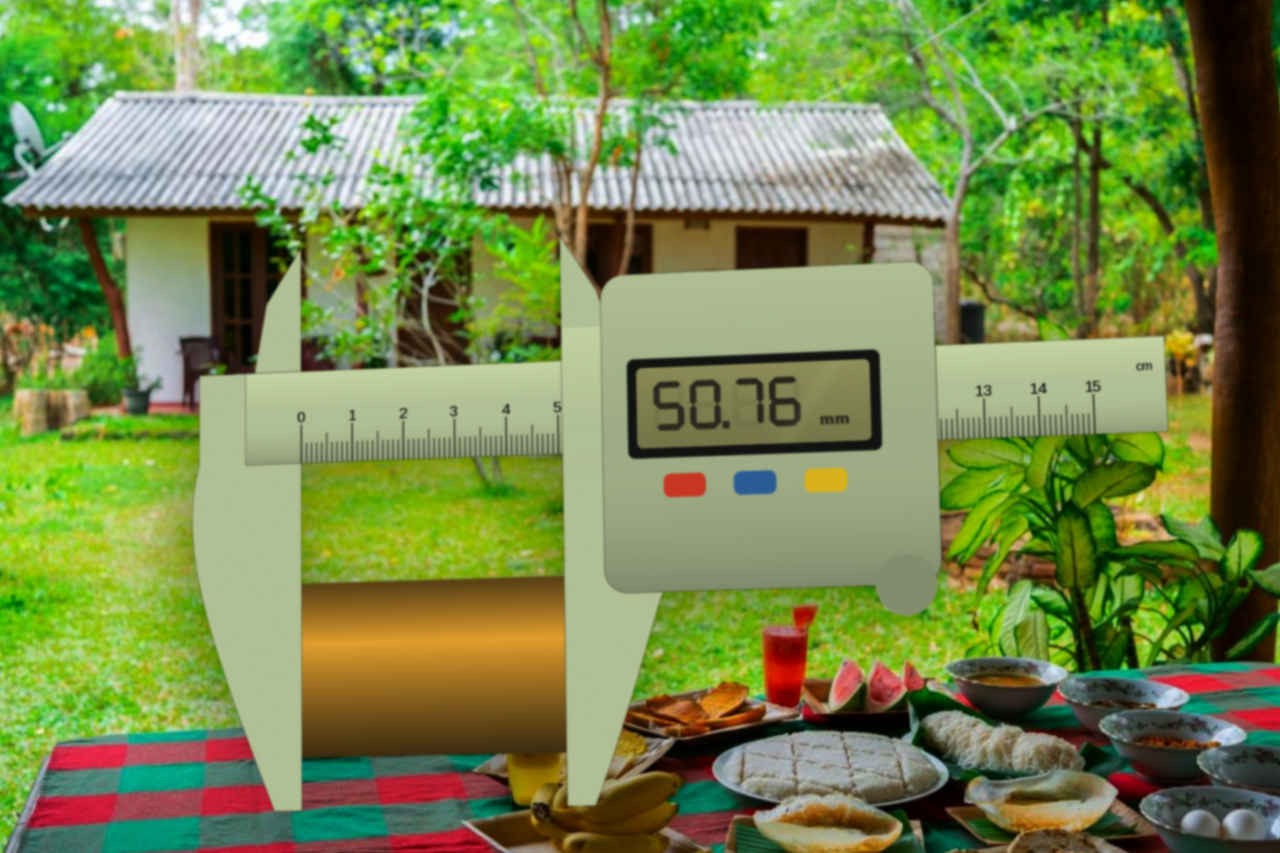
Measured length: 50.76 mm
